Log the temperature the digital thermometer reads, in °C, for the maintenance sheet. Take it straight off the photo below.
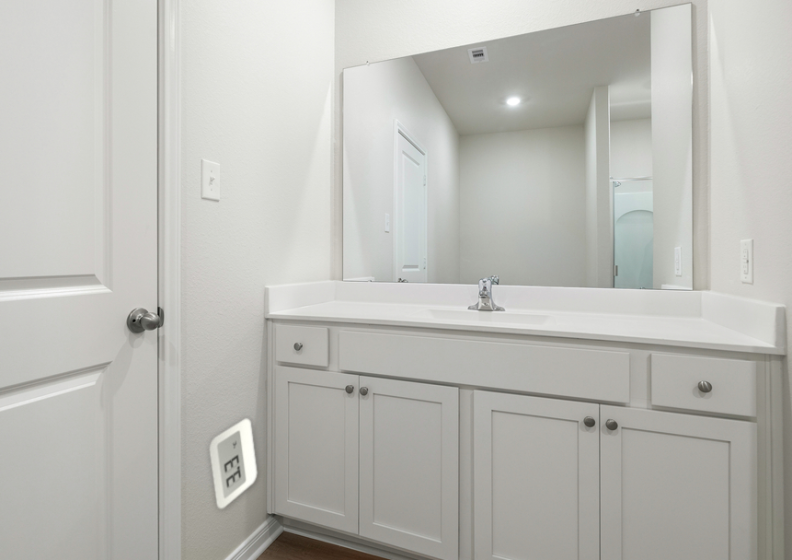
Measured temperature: 3.3 °C
